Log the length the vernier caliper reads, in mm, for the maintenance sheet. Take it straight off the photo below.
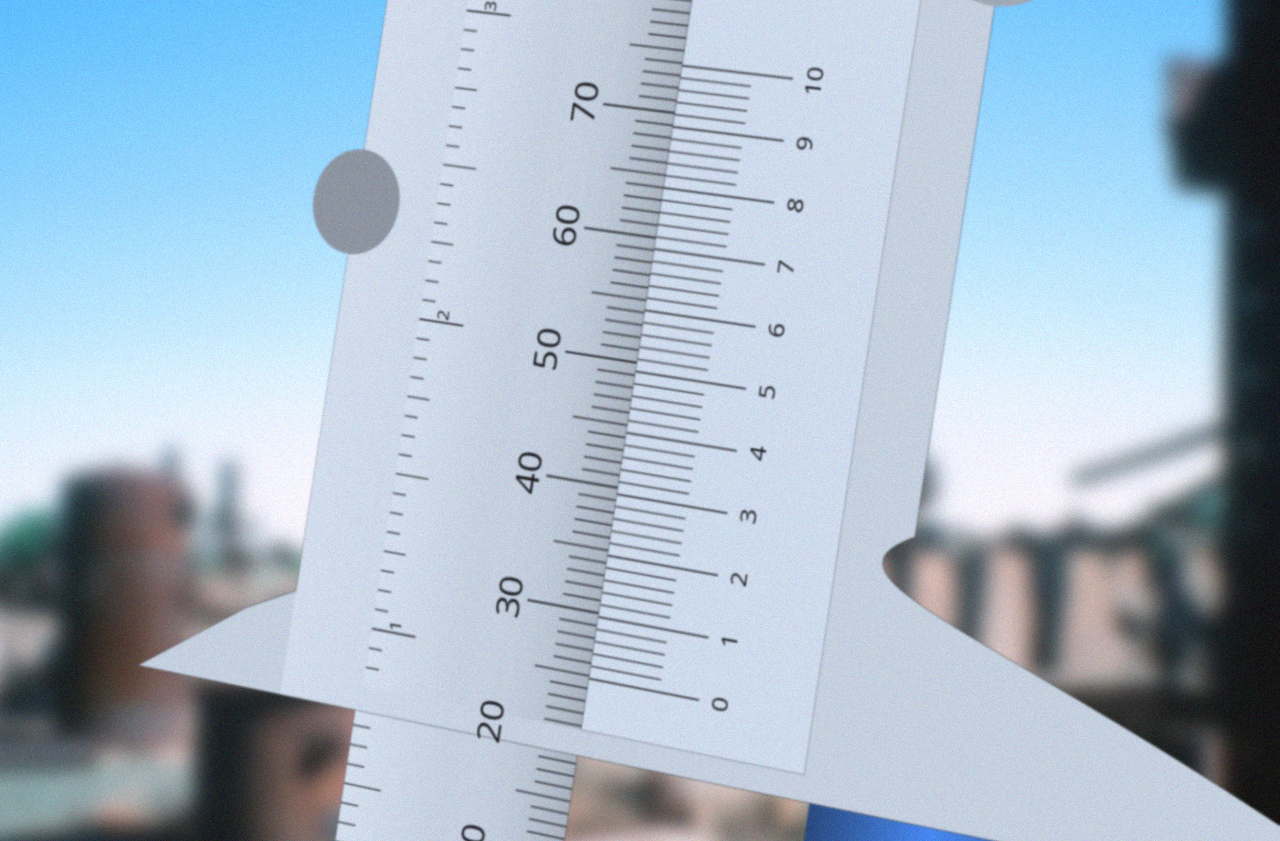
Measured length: 24.8 mm
